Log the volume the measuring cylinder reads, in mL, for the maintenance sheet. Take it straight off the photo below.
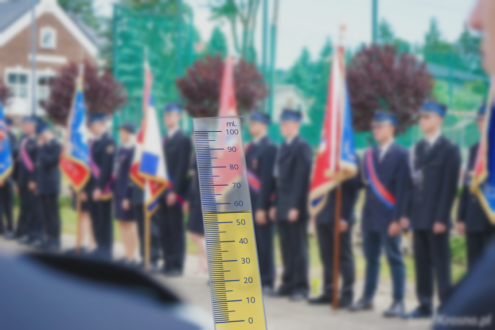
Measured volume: 55 mL
